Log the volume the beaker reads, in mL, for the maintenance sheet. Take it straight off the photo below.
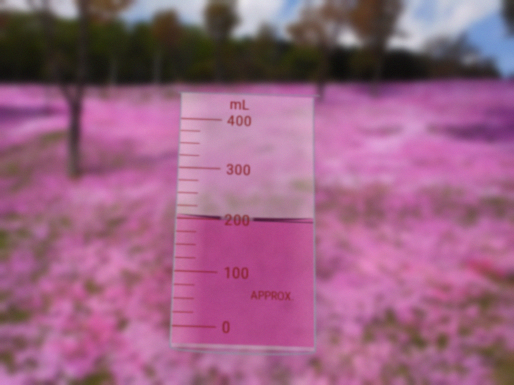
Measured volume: 200 mL
